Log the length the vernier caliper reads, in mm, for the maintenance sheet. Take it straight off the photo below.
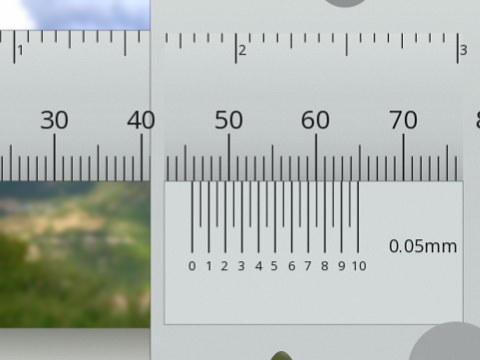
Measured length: 45.8 mm
